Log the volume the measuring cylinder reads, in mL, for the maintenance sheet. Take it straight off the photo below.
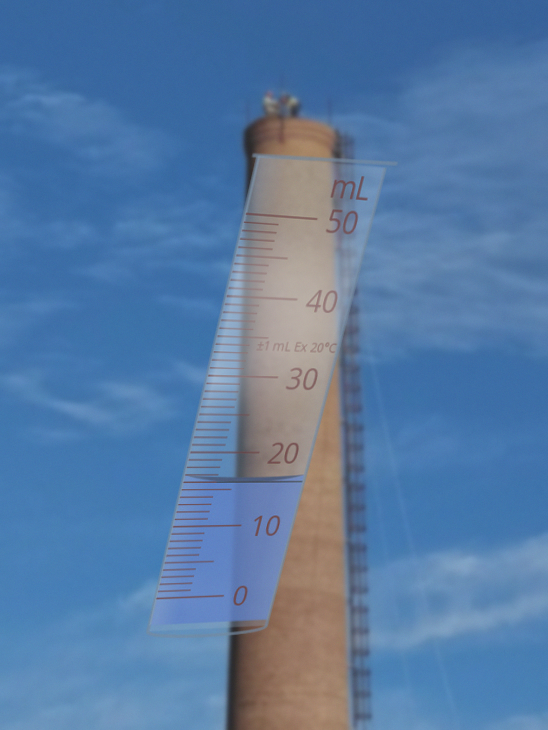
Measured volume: 16 mL
